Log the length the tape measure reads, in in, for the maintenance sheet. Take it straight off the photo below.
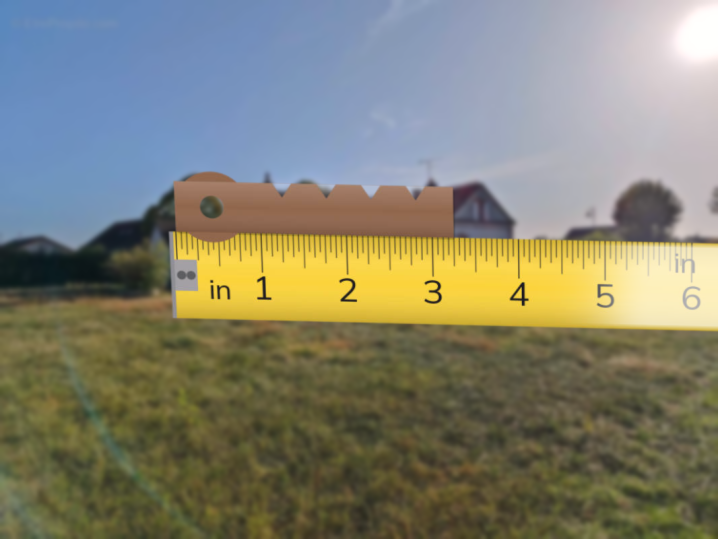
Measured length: 3.25 in
